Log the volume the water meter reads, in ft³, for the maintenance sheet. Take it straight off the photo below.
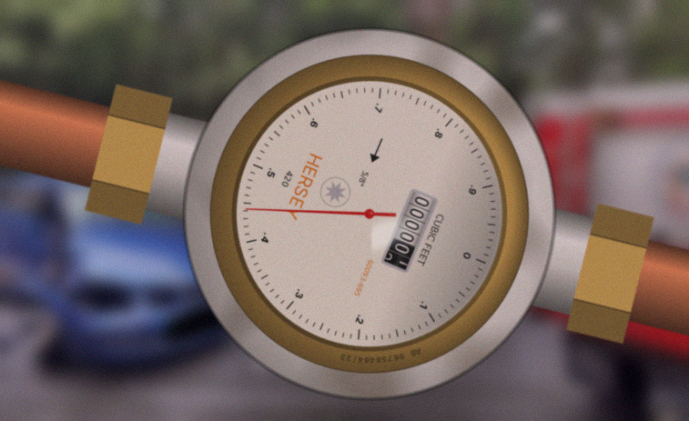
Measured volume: 1.44 ft³
